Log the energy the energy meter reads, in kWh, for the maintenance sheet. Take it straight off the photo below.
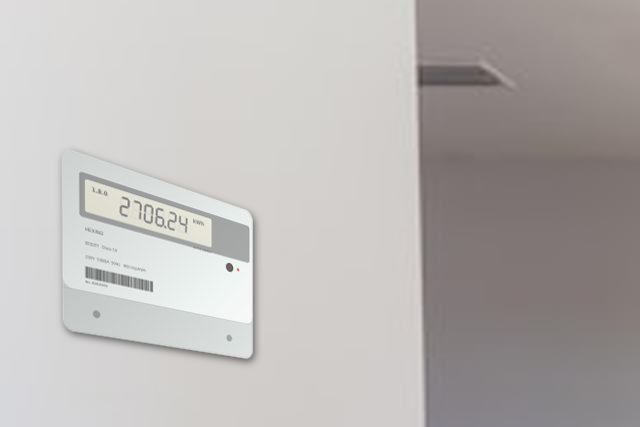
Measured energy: 2706.24 kWh
